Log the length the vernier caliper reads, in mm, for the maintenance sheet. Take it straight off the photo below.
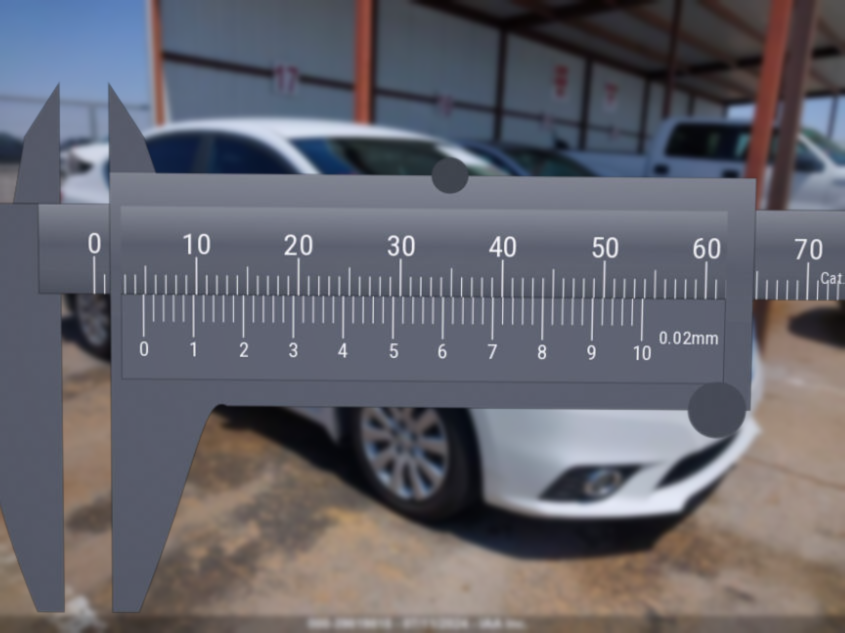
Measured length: 4.8 mm
